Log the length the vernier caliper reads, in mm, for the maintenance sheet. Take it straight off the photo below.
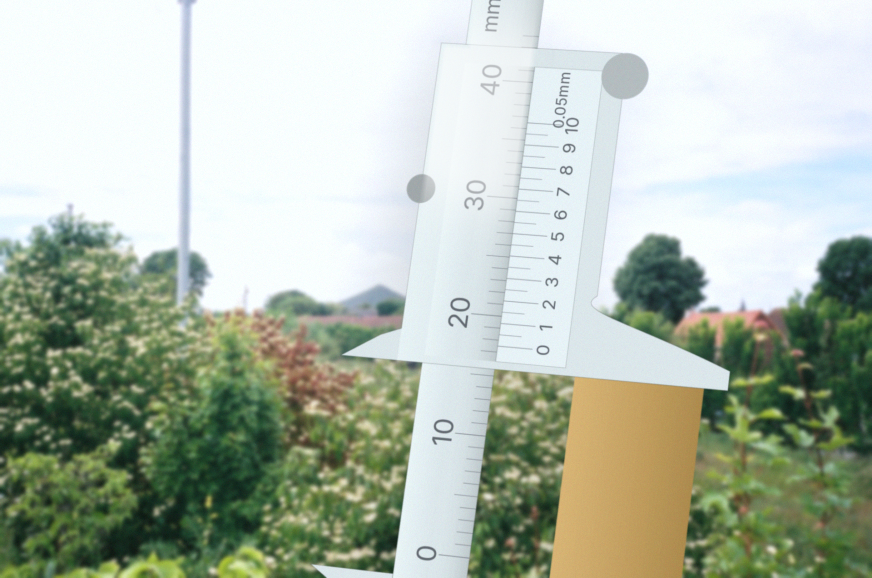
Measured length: 17.5 mm
